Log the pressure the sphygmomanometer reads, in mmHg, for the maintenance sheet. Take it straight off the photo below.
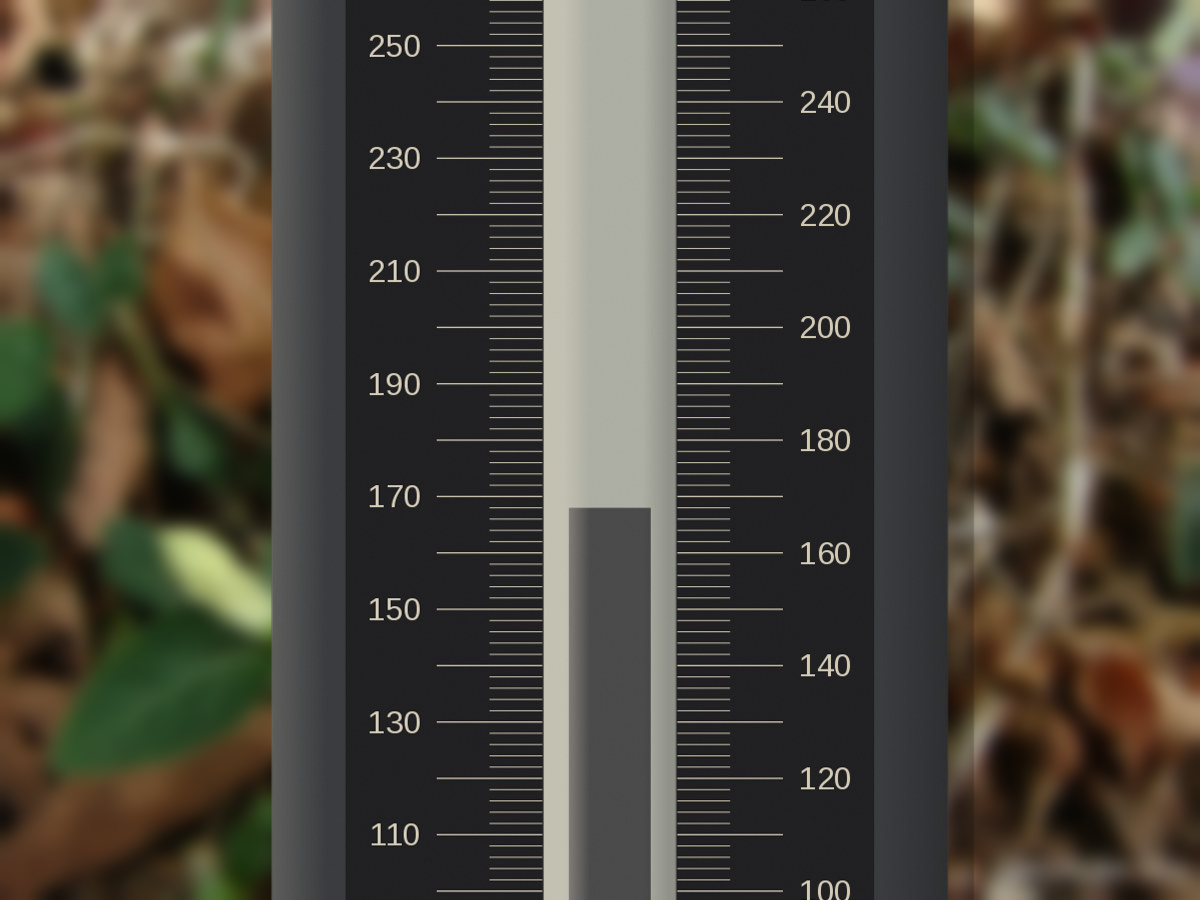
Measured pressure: 168 mmHg
